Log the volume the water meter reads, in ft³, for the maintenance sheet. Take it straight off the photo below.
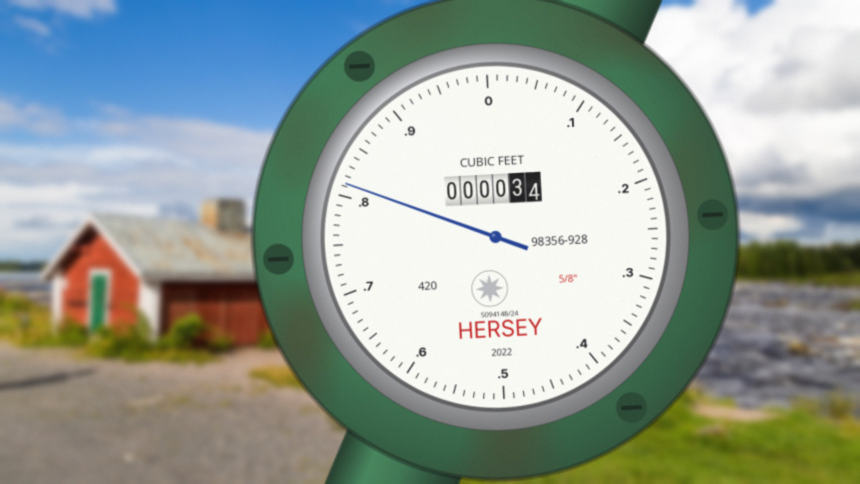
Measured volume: 33.81 ft³
